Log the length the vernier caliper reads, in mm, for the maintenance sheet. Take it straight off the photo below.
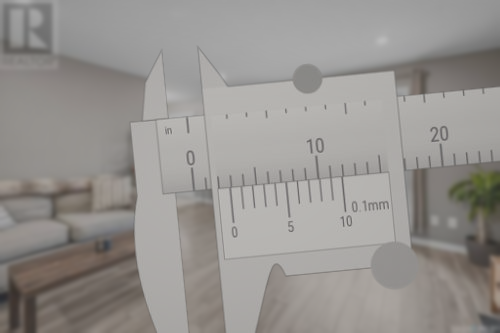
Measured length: 2.9 mm
